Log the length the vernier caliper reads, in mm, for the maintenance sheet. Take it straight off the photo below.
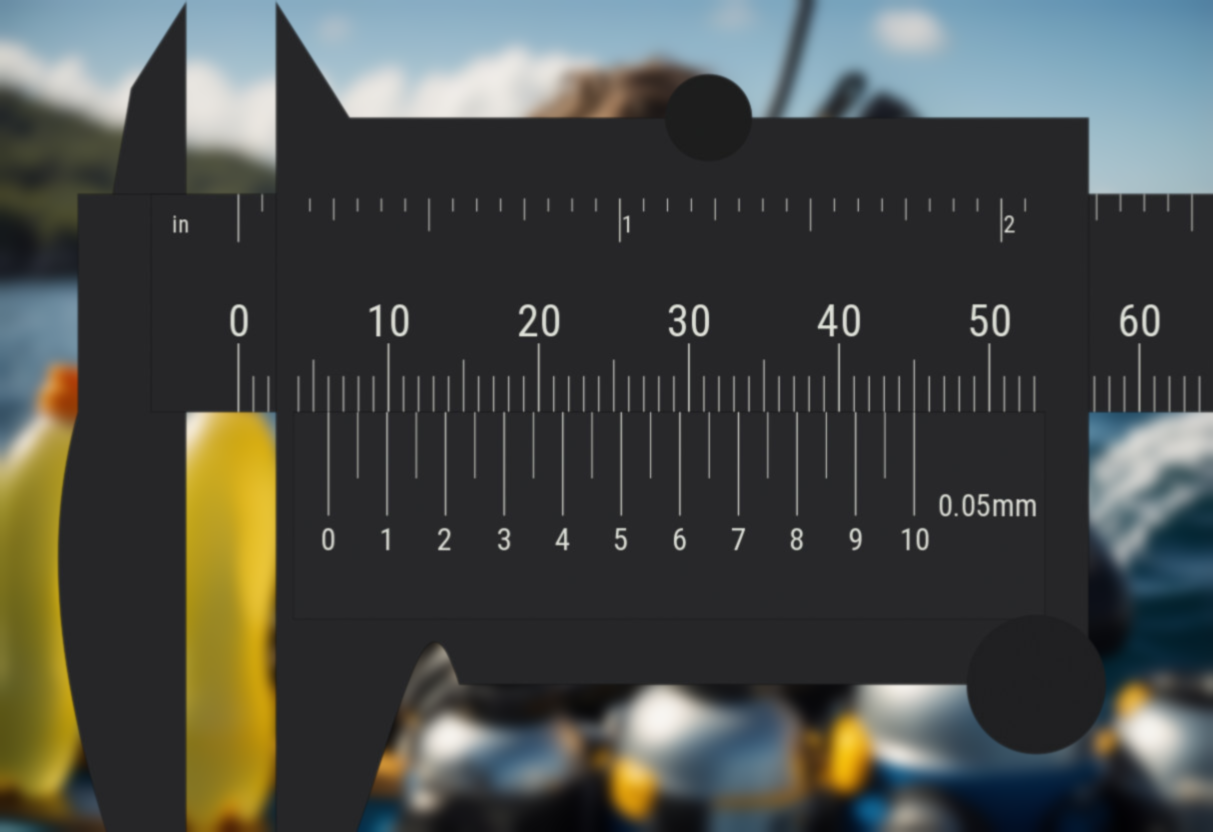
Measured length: 6.0 mm
